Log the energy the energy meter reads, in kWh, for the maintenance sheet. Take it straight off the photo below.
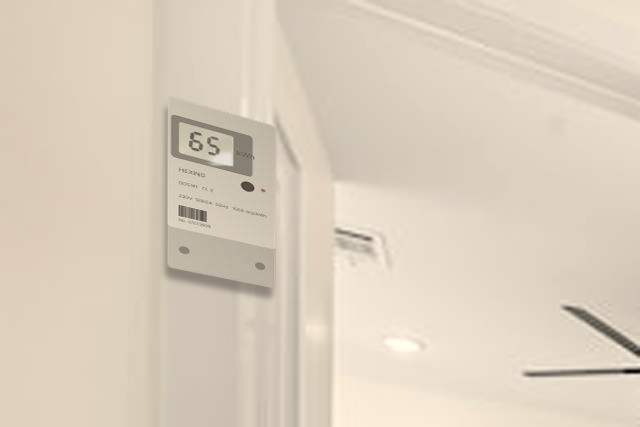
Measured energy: 65 kWh
